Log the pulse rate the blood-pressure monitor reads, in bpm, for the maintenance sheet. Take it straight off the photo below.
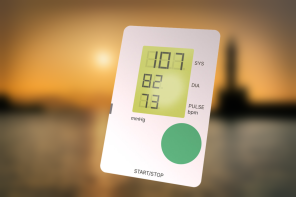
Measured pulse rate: 73 bpm
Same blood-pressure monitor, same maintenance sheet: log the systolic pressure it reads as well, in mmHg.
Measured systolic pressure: 107 mmHg
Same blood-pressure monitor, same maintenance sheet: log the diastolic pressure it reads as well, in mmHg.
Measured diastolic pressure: 82 mmHg
